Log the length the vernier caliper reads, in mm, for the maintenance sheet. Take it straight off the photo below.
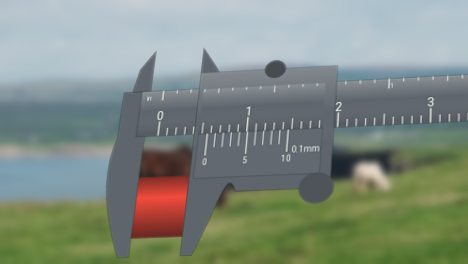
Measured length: 5.6 mm
